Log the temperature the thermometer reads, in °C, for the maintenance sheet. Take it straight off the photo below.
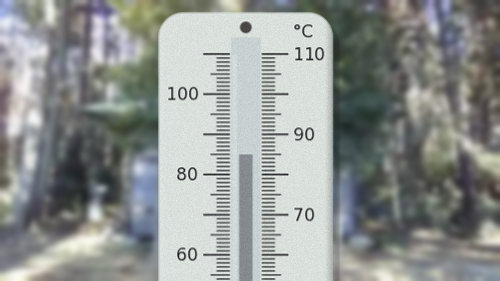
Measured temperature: 85 °C
